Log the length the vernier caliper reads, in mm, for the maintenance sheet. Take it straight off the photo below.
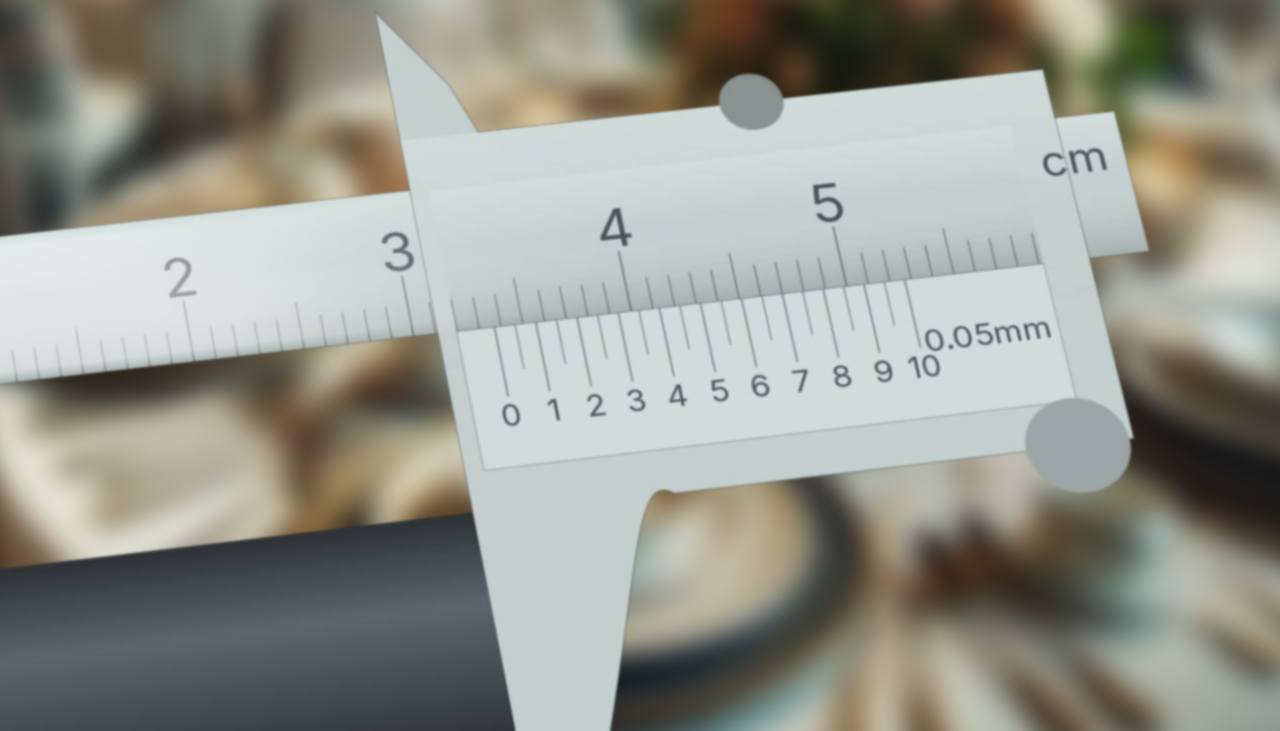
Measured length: 33.7 mm
